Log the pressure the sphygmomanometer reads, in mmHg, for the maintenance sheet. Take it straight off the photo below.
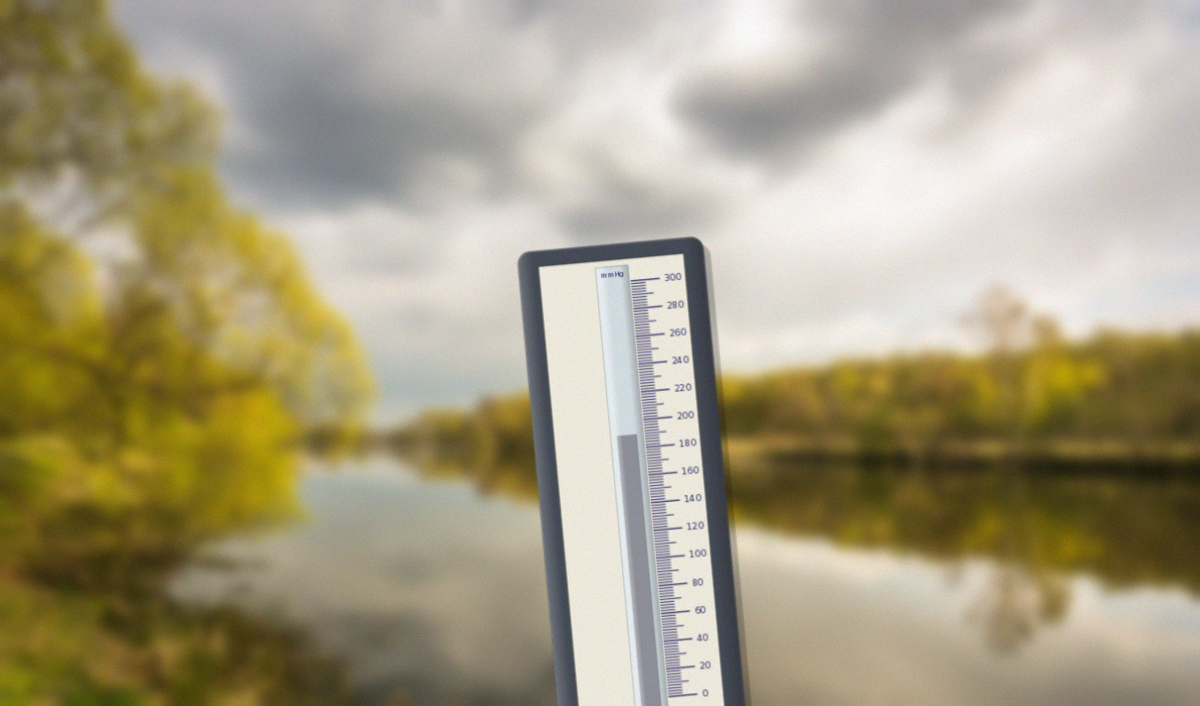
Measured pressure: 190 mmHg
